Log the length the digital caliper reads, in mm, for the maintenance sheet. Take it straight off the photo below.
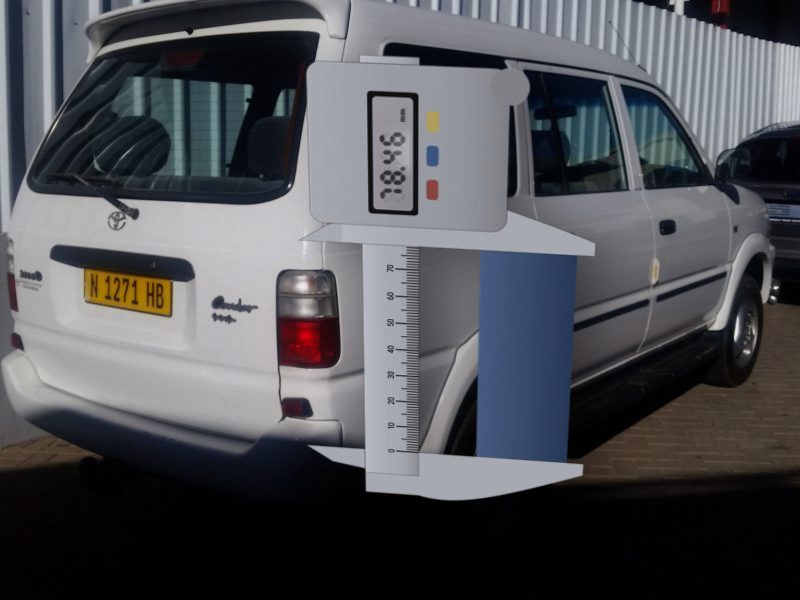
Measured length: 78.46 mm
